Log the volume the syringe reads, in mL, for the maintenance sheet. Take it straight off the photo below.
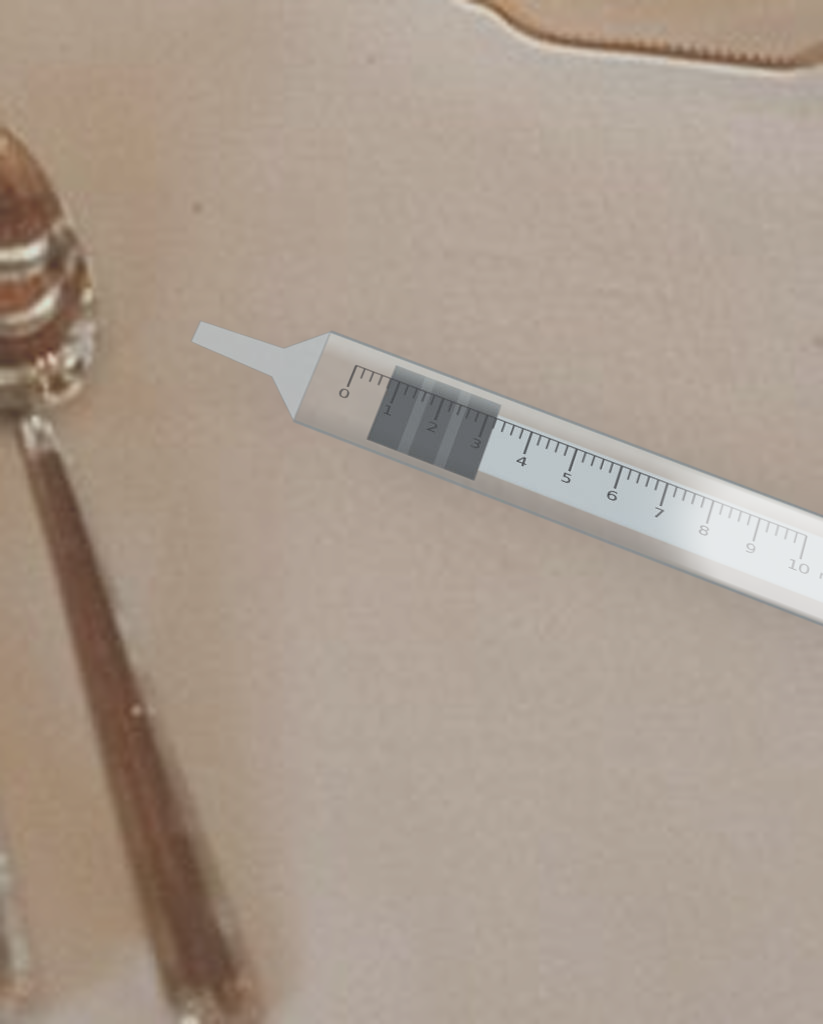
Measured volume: 0.8 mL
